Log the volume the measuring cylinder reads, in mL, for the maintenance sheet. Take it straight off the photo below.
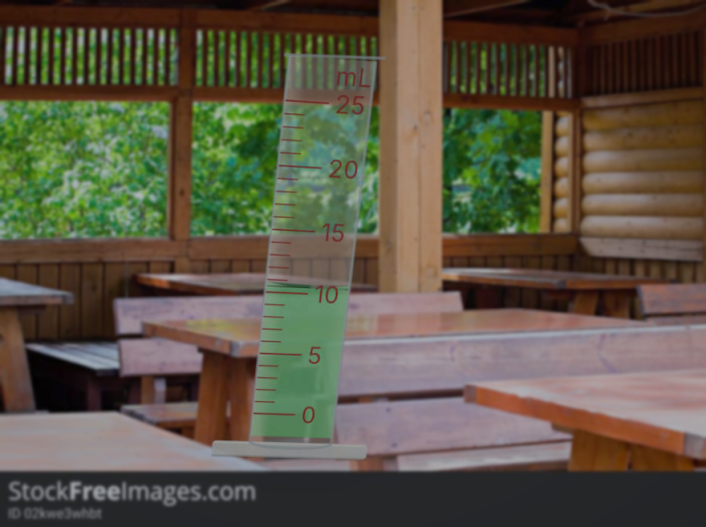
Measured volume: 10.5 mL
